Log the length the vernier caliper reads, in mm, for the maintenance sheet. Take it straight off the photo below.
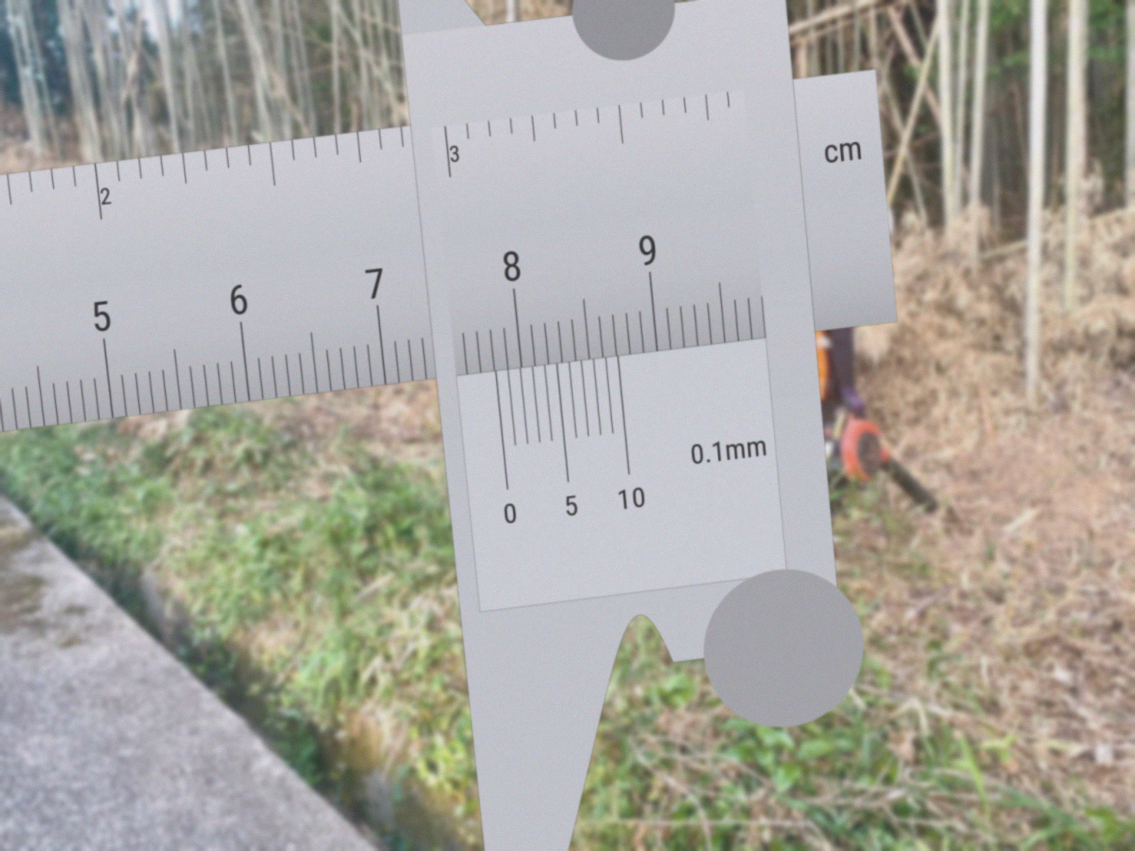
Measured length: 78.1 mm
